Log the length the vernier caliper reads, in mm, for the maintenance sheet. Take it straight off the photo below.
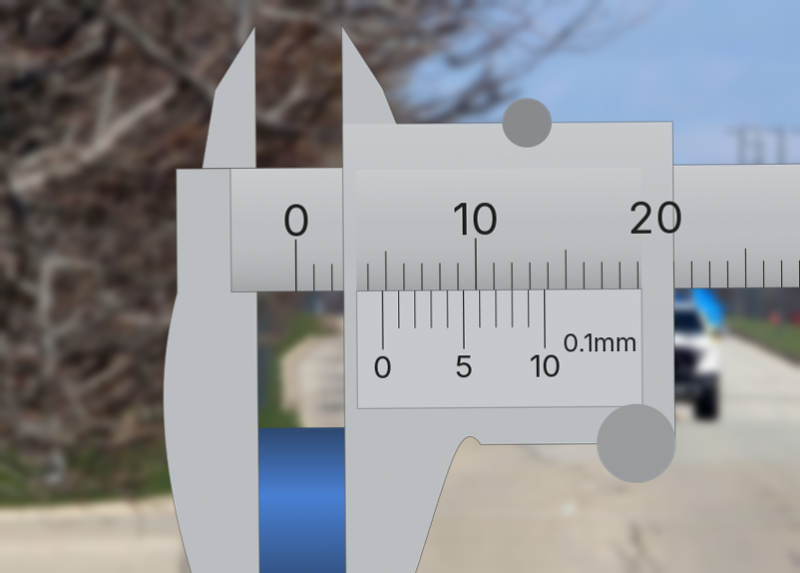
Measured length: 4.8 mm
